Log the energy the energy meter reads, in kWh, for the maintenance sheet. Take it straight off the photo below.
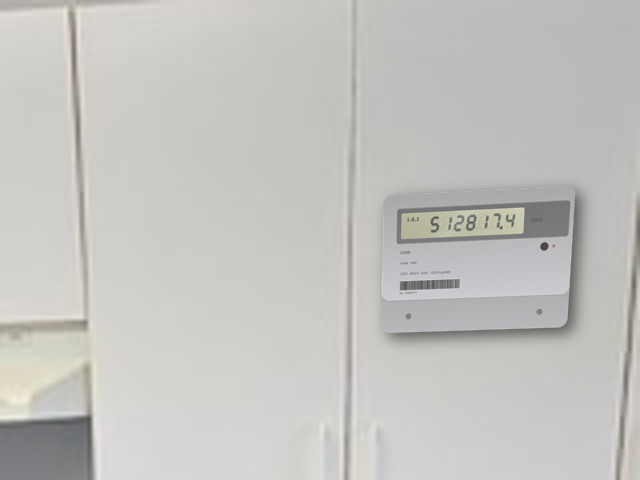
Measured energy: 512817.4 kWh
